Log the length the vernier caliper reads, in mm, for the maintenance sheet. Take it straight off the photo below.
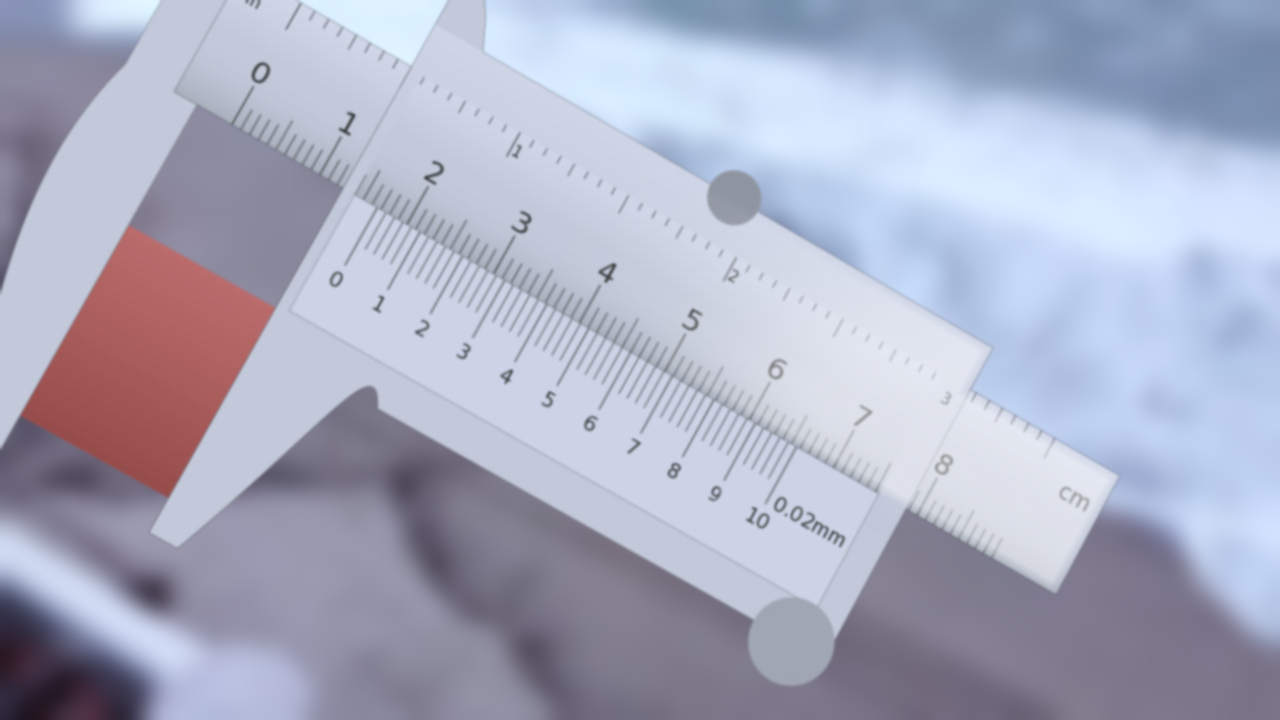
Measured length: 16.6 mm
